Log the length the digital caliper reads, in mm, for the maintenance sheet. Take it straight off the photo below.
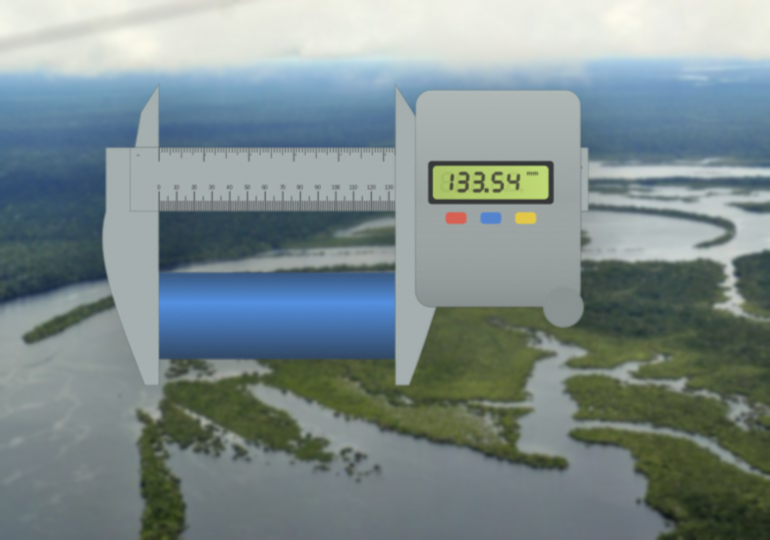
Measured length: 133.54 mm
